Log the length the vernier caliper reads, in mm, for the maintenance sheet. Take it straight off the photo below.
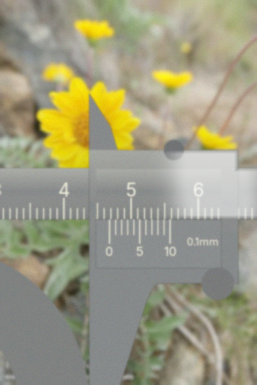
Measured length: 46.8 mm
